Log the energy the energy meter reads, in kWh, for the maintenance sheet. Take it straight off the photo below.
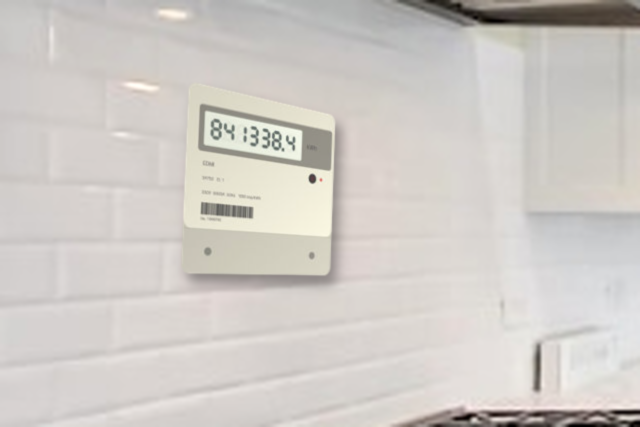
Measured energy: 841338.4 kWh
